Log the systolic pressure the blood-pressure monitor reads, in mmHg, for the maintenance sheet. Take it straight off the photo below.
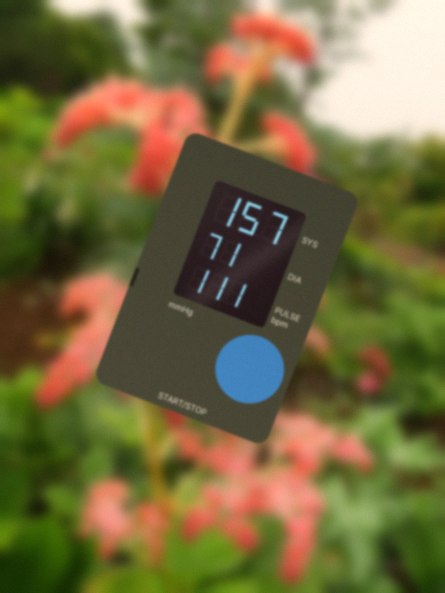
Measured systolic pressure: 157 mmHg
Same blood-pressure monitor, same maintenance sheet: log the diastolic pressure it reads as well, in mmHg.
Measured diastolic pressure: 71 mmHg
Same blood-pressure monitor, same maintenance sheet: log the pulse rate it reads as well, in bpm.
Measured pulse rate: 111 bpm
